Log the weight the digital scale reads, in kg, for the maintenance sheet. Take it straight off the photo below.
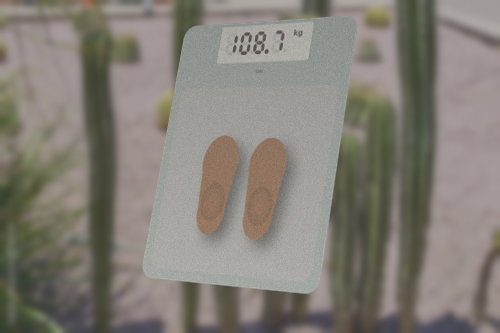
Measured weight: 108.7 kg
